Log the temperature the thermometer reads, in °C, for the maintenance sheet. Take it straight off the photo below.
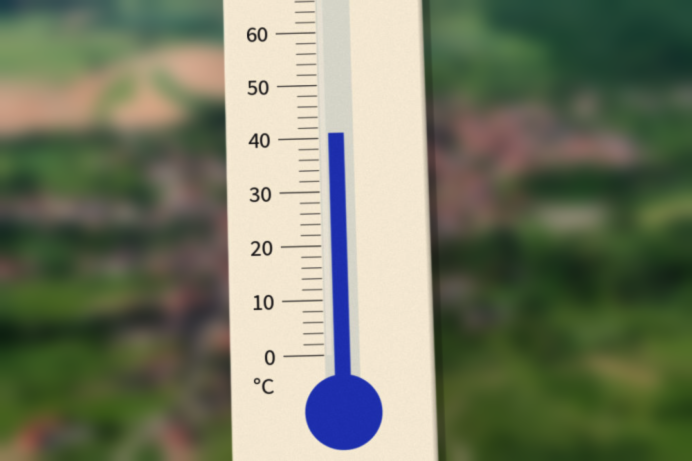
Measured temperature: 41 °C
